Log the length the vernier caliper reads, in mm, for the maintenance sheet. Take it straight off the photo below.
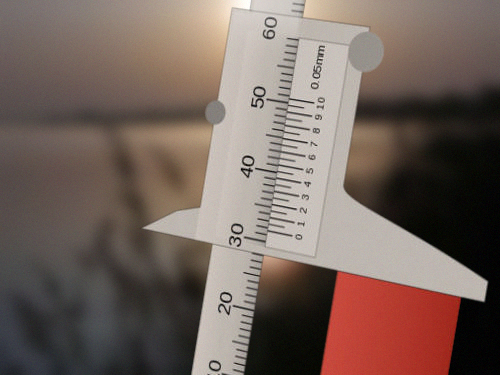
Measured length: 31.6 mm
